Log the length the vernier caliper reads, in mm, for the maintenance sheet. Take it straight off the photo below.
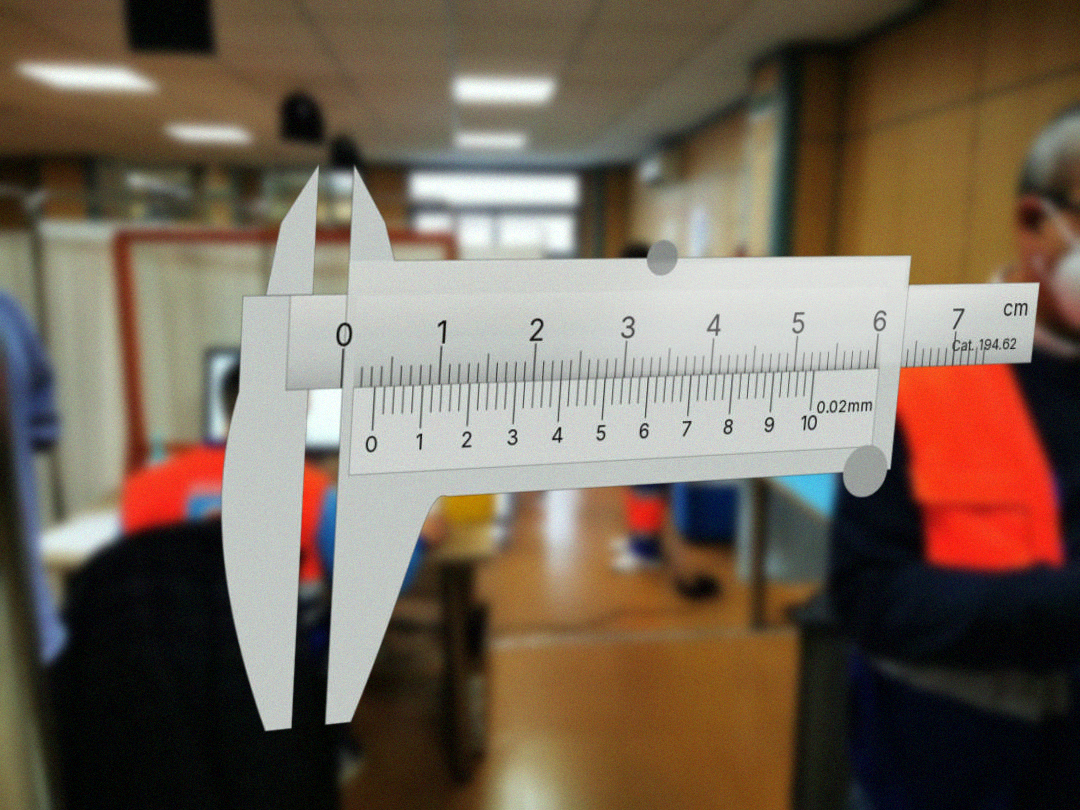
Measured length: 3.4 mm
